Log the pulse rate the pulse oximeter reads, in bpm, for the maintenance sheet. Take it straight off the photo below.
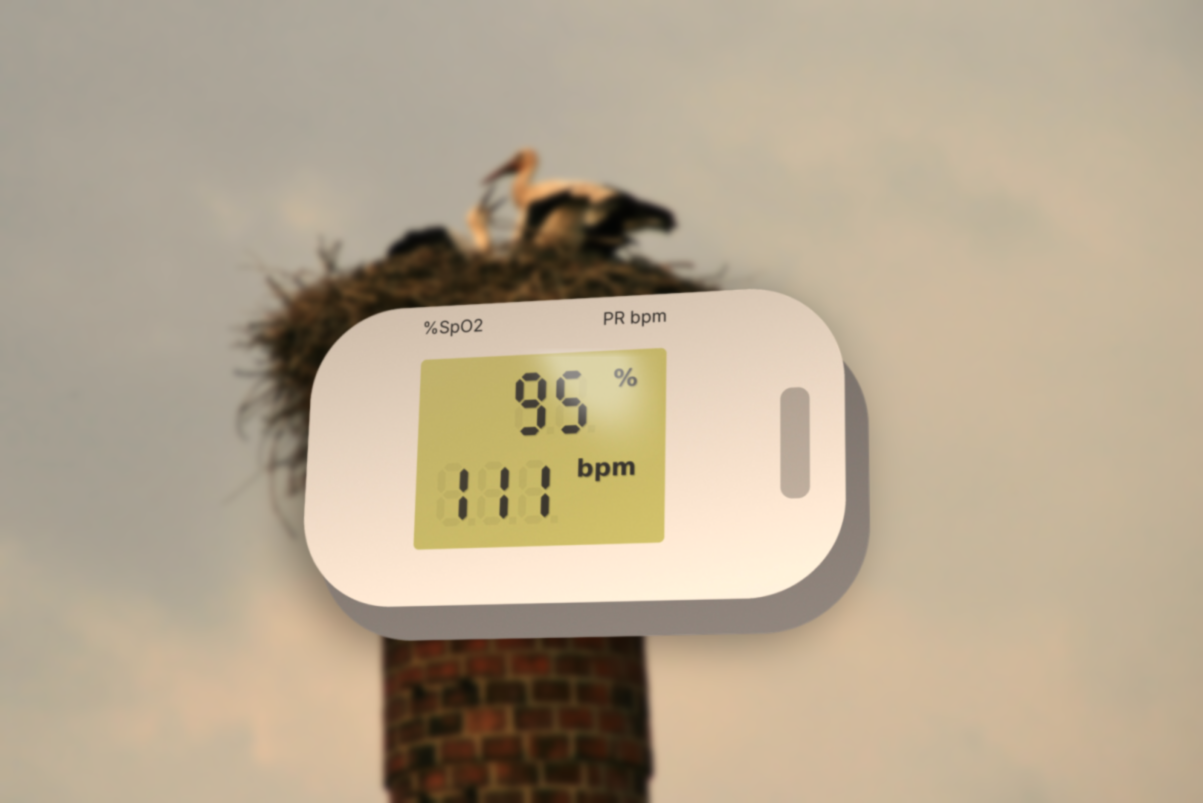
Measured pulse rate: 111 bpm
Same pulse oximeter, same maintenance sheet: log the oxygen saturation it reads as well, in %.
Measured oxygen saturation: 95 %
